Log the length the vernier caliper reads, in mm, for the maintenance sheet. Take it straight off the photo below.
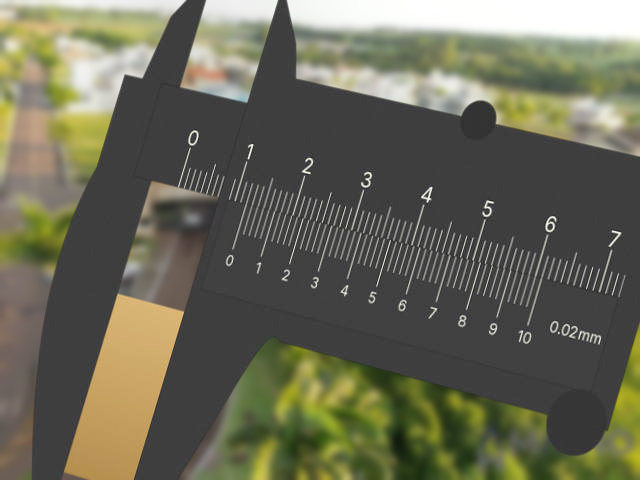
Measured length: 12.0 mm
